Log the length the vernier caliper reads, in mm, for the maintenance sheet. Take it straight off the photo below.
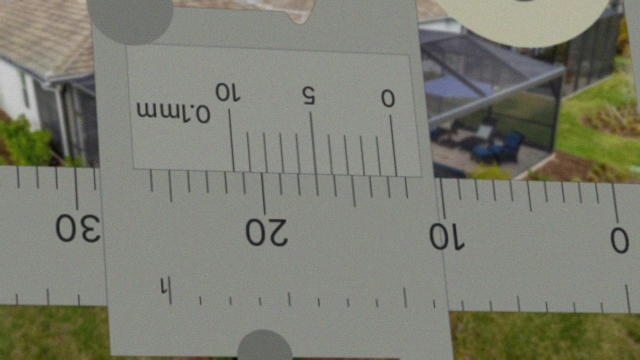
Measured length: 12.5 mm
